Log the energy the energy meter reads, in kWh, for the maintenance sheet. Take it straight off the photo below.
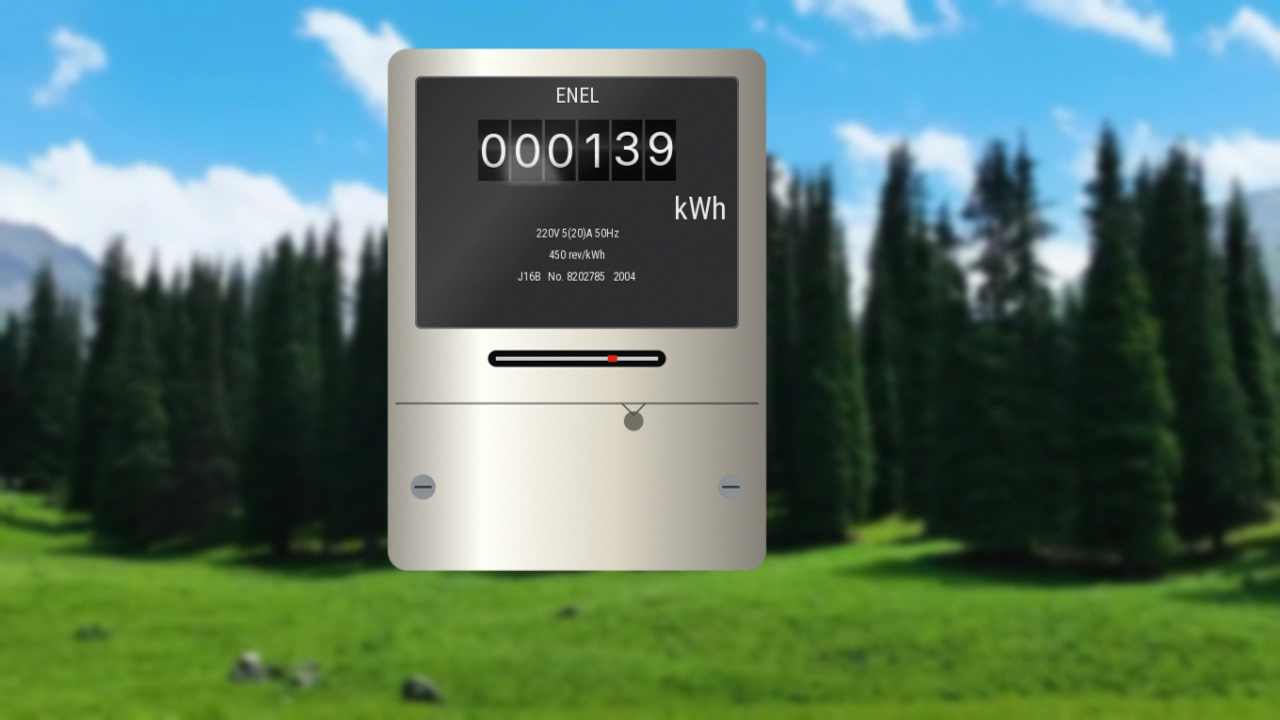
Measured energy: 139 kWh
